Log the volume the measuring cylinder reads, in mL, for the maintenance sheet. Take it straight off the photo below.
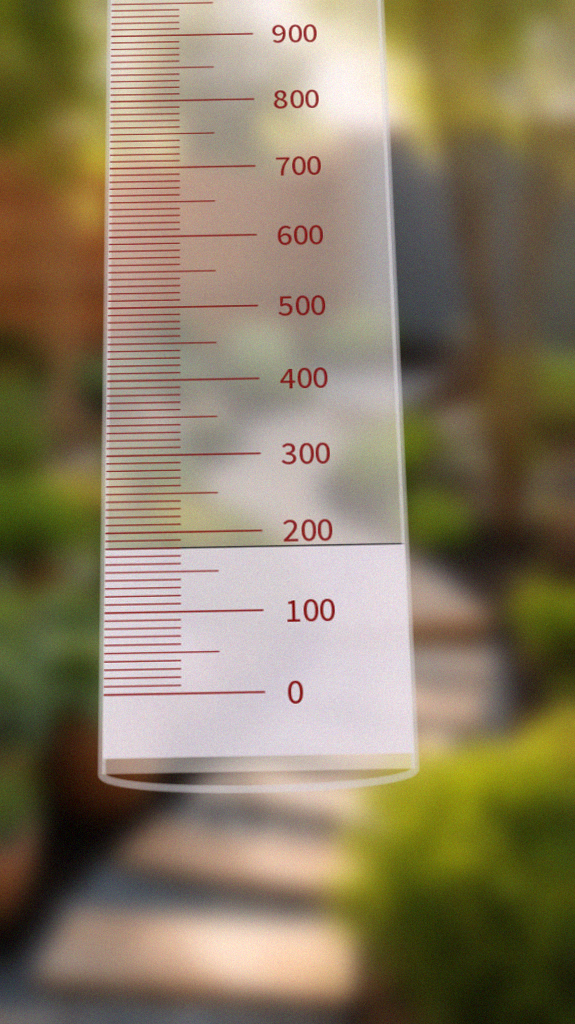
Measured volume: 180 mL
